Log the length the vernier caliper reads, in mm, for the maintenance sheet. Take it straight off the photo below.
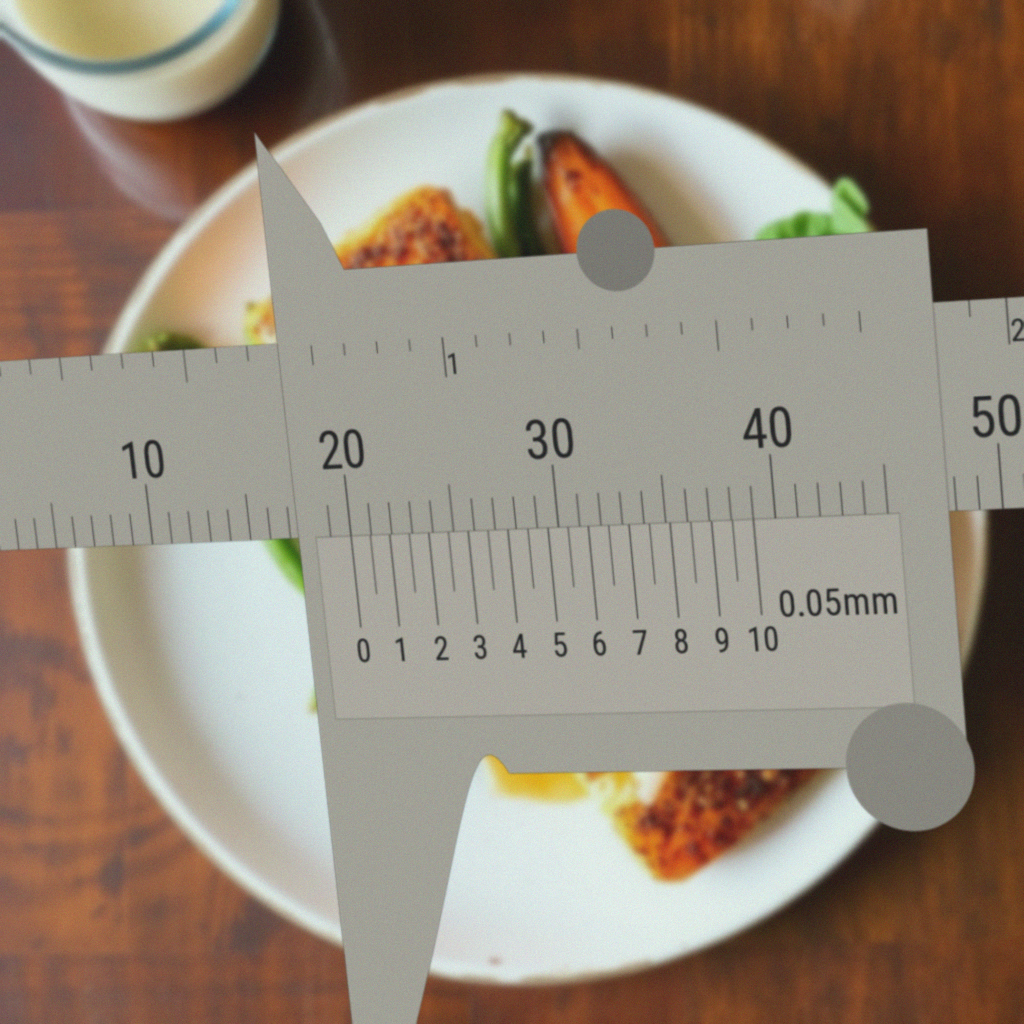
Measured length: 20.0 mm
